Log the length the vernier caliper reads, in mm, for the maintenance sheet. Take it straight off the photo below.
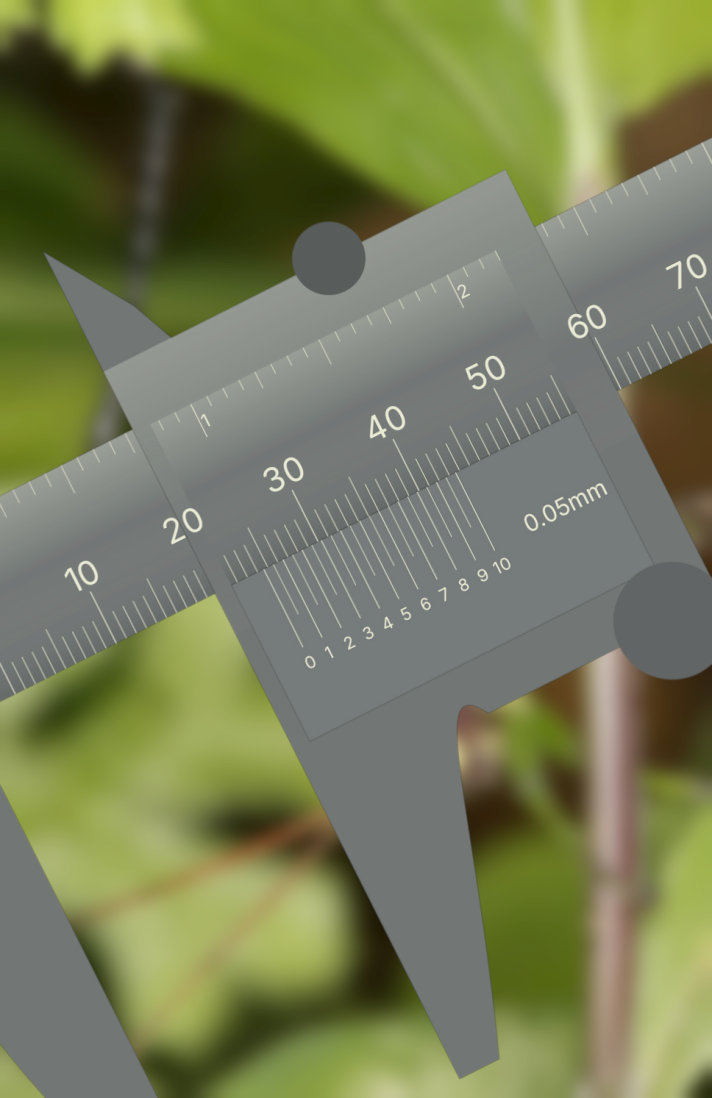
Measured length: 24.6 mm
